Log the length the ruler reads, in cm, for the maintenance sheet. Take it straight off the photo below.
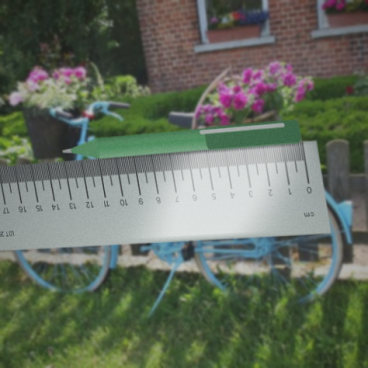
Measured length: 13 cm
